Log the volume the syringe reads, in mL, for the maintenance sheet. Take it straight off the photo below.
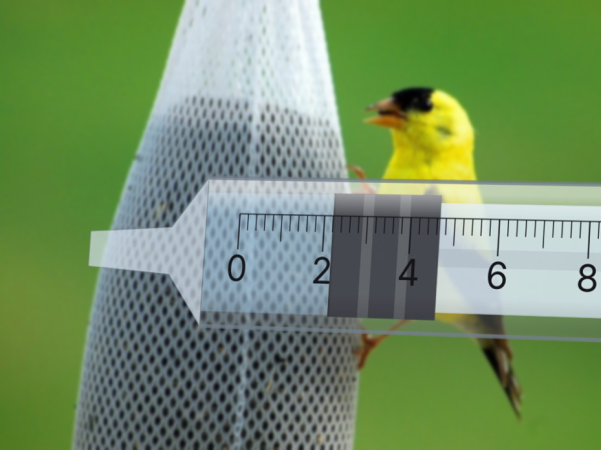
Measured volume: 2.2 mL
